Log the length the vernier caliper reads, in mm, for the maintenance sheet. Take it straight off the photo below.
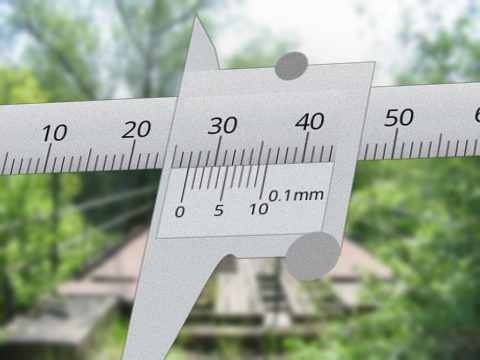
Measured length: 27.0 mm
